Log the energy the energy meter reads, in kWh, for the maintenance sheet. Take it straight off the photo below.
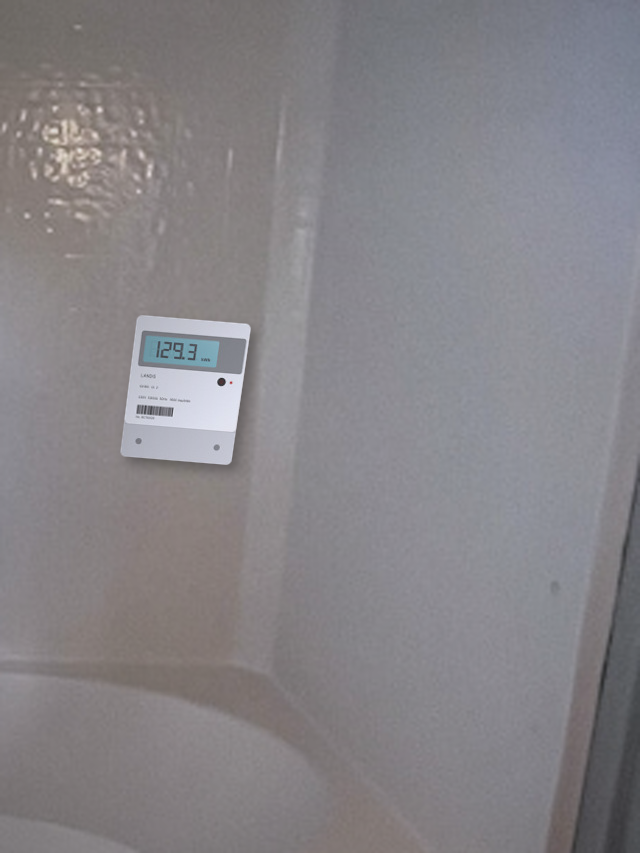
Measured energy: 129.3 kWh
